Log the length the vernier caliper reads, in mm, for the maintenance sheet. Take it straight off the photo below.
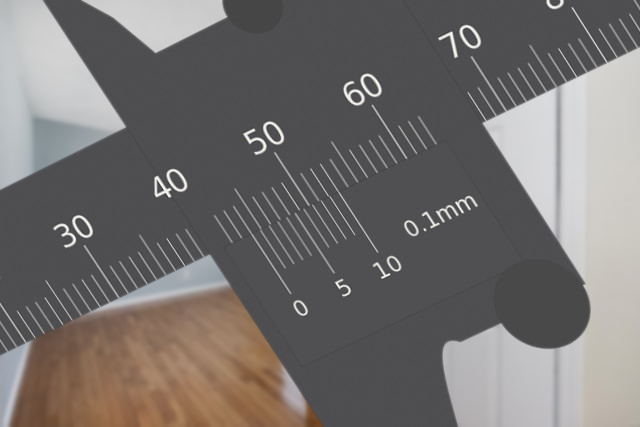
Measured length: 44.0 mm
